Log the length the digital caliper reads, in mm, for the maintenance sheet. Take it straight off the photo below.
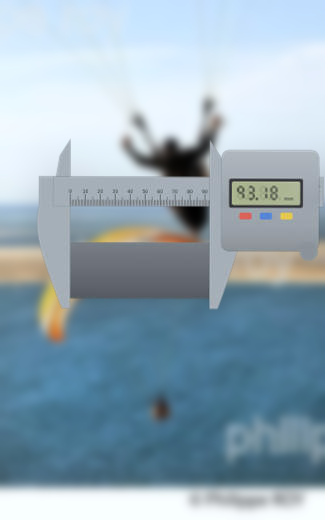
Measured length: 93.18 mm
